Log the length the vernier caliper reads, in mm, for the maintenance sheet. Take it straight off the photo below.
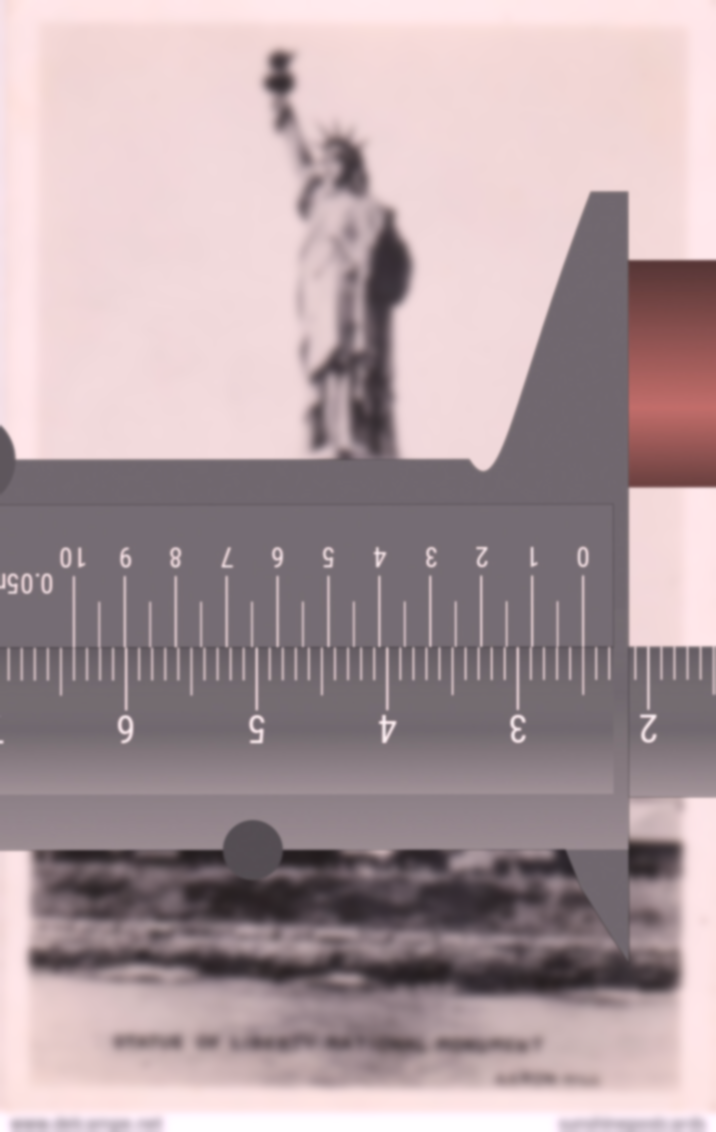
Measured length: 25.0 mm
